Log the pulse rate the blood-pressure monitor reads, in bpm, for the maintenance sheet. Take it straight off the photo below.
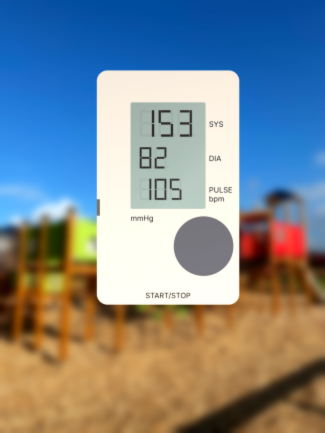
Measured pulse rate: 105 bpm
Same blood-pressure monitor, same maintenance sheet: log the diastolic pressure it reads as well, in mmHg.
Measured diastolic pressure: 82 mmHg
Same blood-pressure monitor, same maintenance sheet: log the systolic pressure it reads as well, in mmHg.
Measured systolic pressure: 153 mmHg
